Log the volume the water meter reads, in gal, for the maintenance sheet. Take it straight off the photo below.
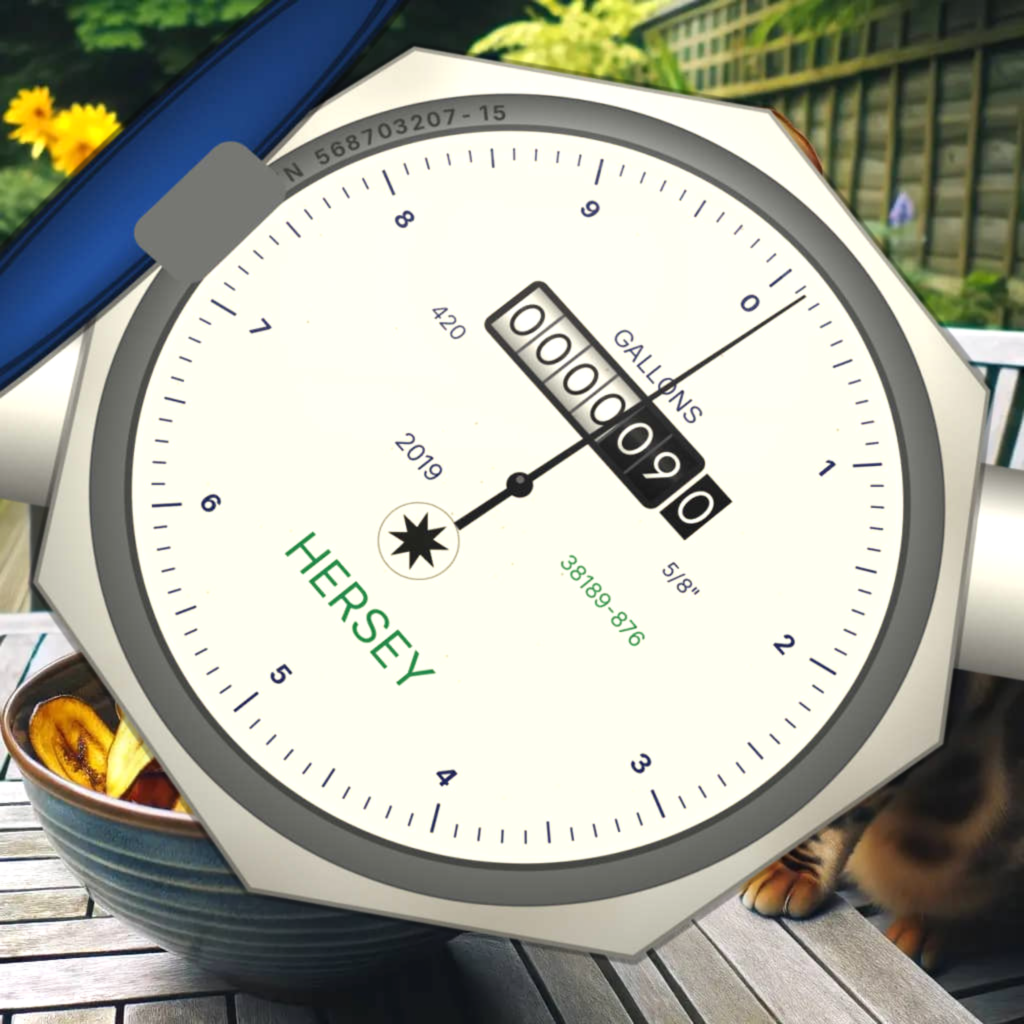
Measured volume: 90.1 gal
